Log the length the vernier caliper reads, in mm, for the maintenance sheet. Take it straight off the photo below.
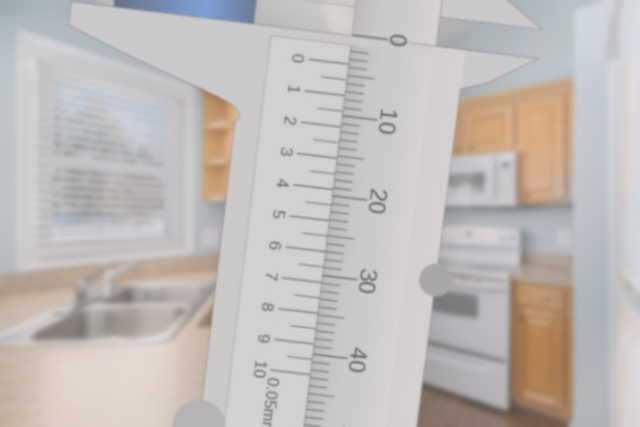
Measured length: 3.6 mm
